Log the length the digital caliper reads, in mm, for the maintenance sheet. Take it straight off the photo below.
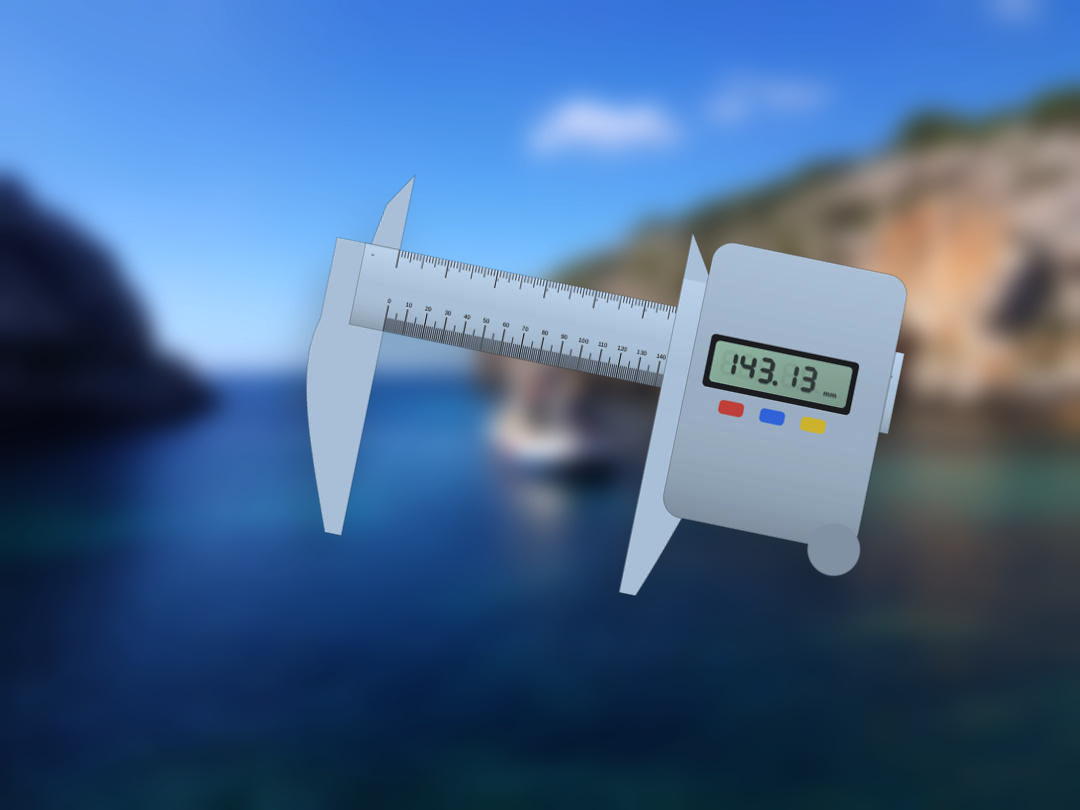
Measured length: 143.13 mm
